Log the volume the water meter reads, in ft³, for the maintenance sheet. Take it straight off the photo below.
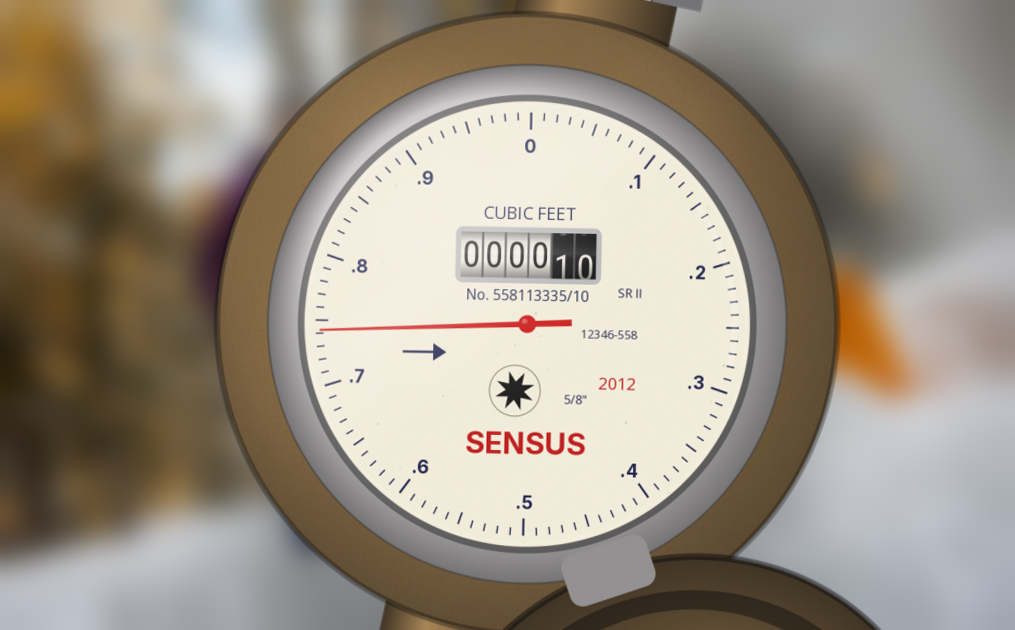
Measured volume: 9.74 ft³
